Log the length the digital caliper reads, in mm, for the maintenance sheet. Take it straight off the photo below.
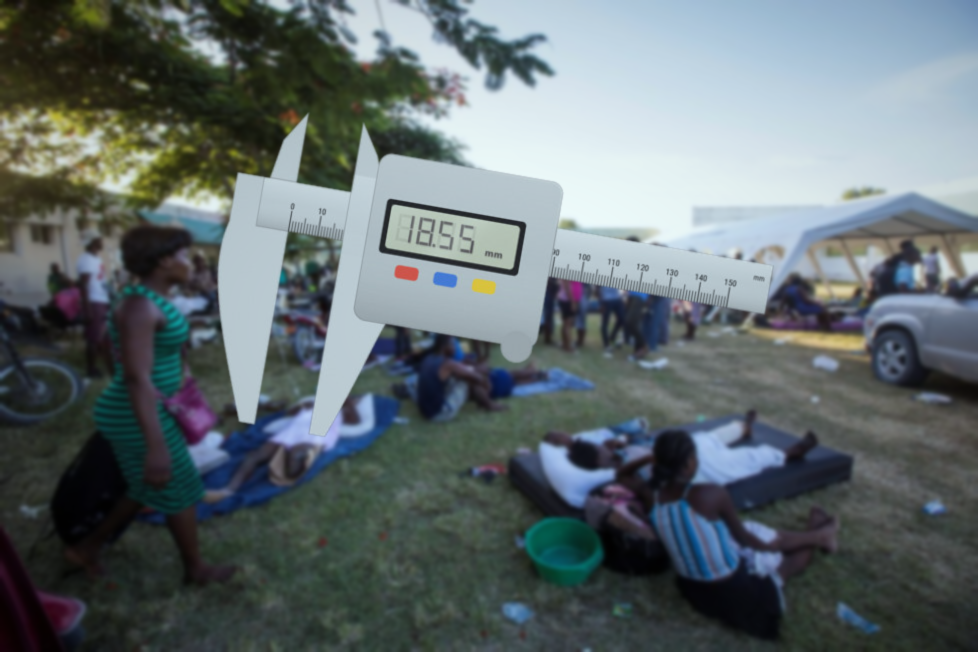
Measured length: 18.55 mm
